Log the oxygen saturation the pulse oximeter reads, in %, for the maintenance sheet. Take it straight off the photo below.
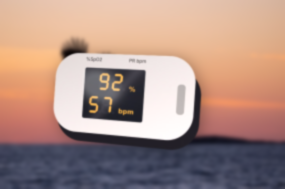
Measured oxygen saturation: 92 %
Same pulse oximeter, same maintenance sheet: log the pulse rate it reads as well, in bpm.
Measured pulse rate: 57 bpm
